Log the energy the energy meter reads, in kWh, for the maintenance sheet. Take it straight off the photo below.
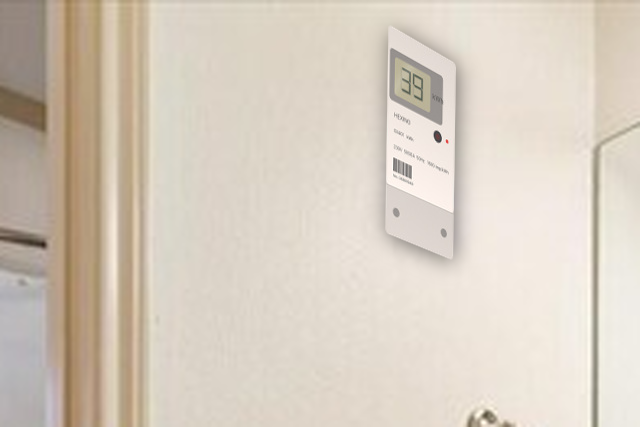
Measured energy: 39 kWh
